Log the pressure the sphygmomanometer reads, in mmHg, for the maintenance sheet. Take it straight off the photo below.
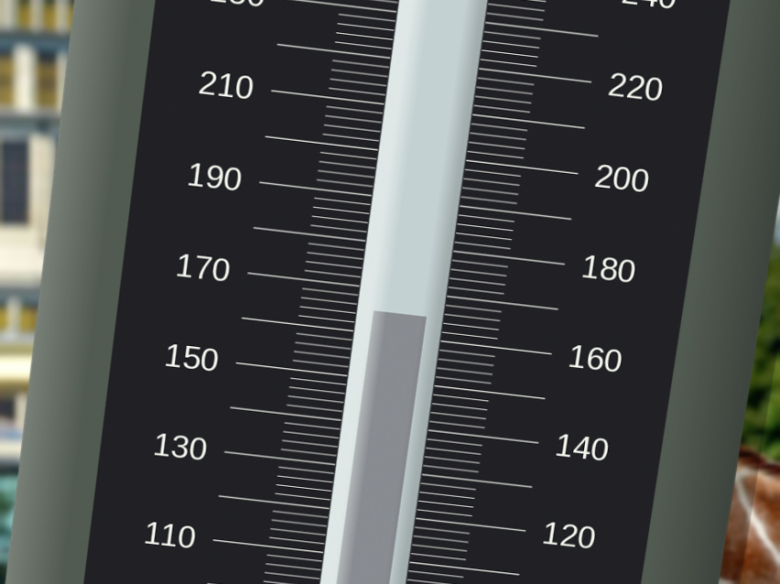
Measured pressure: 165 mmHg
